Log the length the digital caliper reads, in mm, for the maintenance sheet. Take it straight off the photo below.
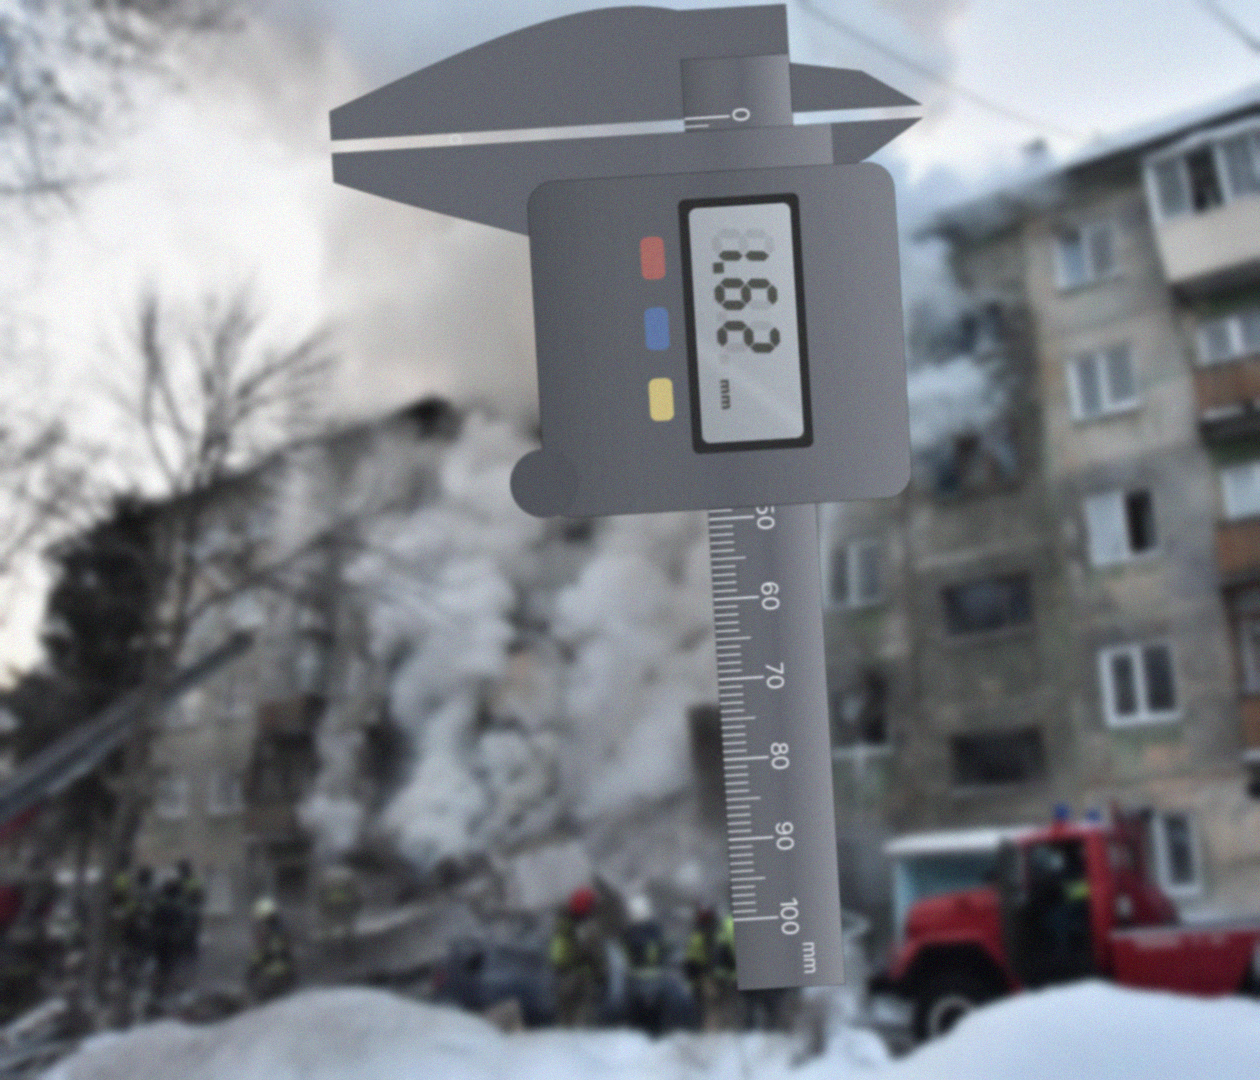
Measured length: 1.62 mm
